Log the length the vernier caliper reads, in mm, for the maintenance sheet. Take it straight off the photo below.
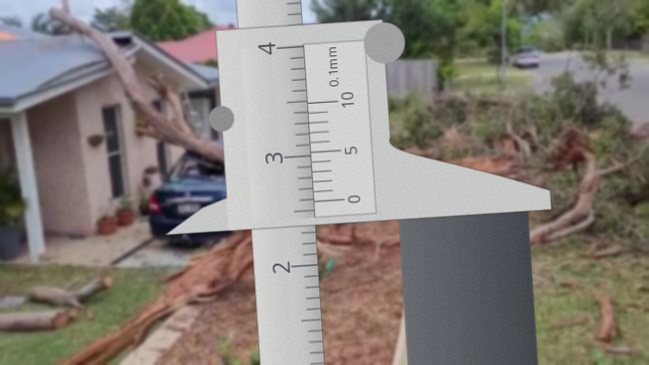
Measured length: 25.8 mm
